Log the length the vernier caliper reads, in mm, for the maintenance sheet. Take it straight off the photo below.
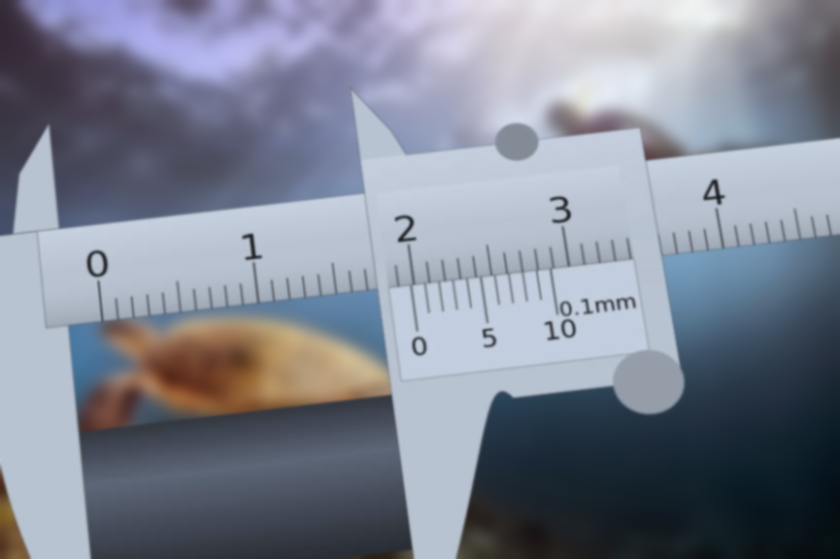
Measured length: 19.8 mm
